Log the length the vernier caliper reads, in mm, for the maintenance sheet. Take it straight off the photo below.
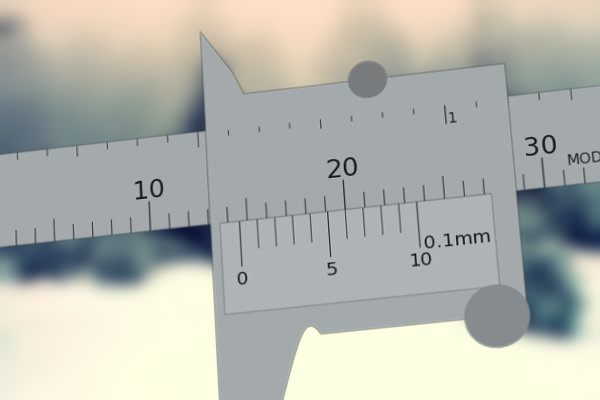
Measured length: 14.6 mm
